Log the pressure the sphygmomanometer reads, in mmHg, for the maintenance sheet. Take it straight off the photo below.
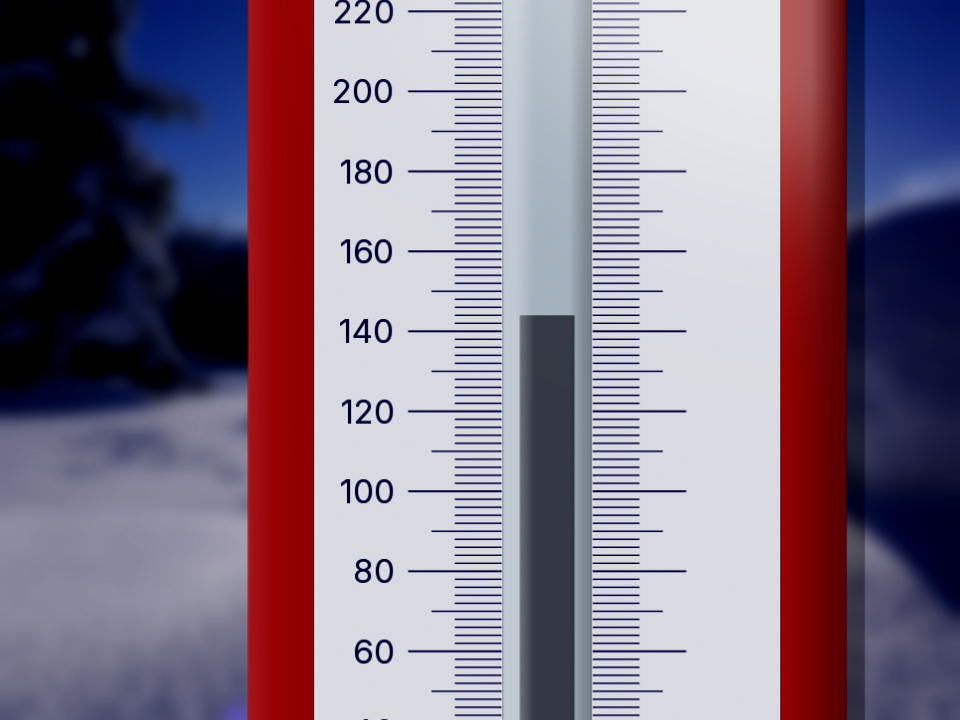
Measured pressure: 144 mmHg
